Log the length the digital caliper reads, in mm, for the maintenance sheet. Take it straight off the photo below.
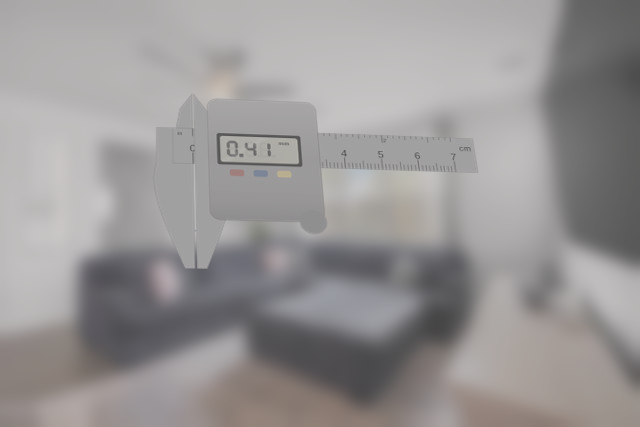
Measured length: 0.41 mm
